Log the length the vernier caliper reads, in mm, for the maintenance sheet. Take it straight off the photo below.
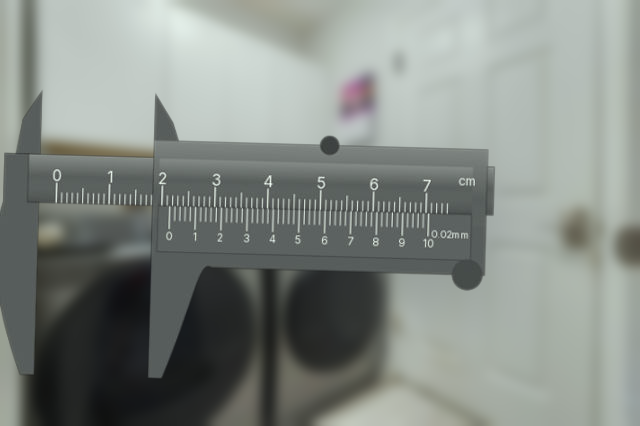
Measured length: 21.5 mm
